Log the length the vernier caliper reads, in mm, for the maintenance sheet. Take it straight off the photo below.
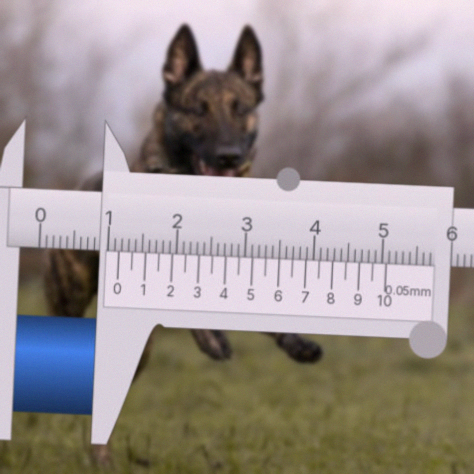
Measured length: 11.6 mm
